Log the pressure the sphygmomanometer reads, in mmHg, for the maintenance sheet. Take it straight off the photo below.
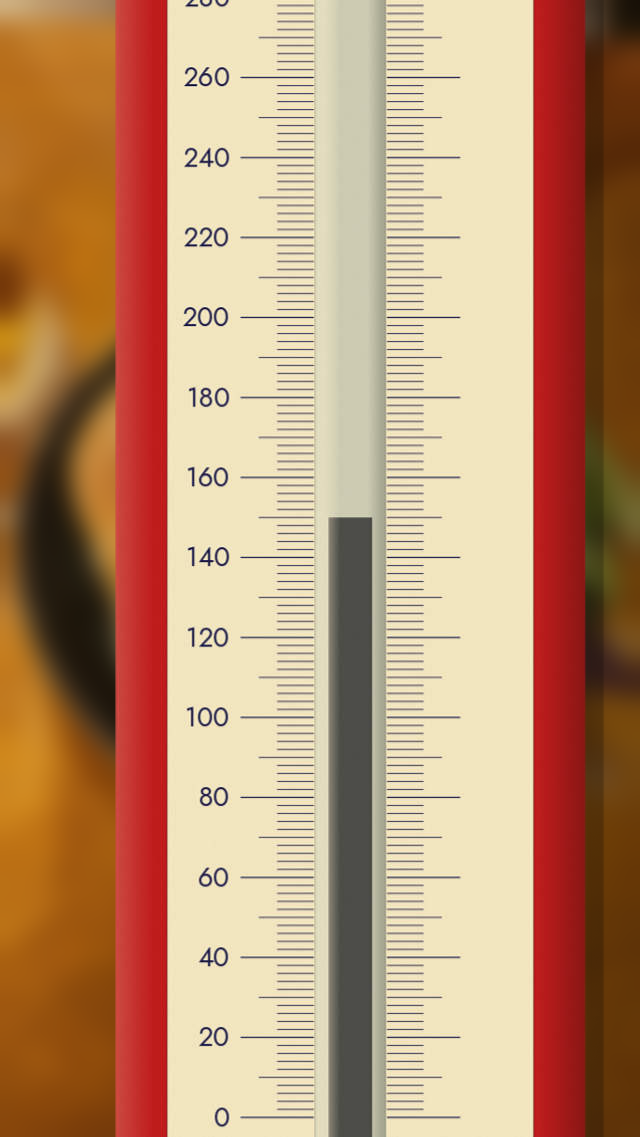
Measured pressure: 150 mmHg
